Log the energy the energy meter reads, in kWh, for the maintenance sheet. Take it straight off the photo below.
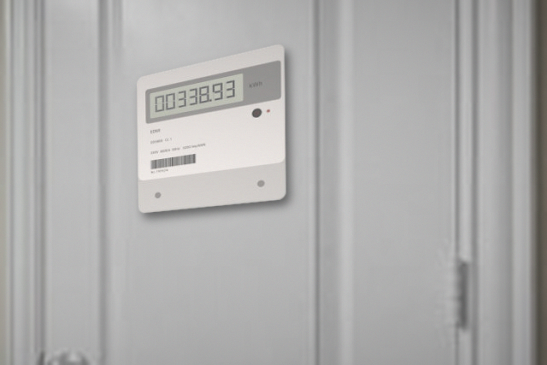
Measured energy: 338.93 kWh
